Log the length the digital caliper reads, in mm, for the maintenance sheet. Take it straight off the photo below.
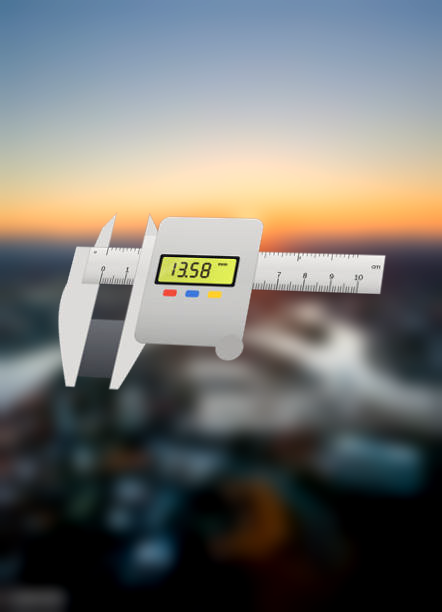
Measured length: 13.58 mm
